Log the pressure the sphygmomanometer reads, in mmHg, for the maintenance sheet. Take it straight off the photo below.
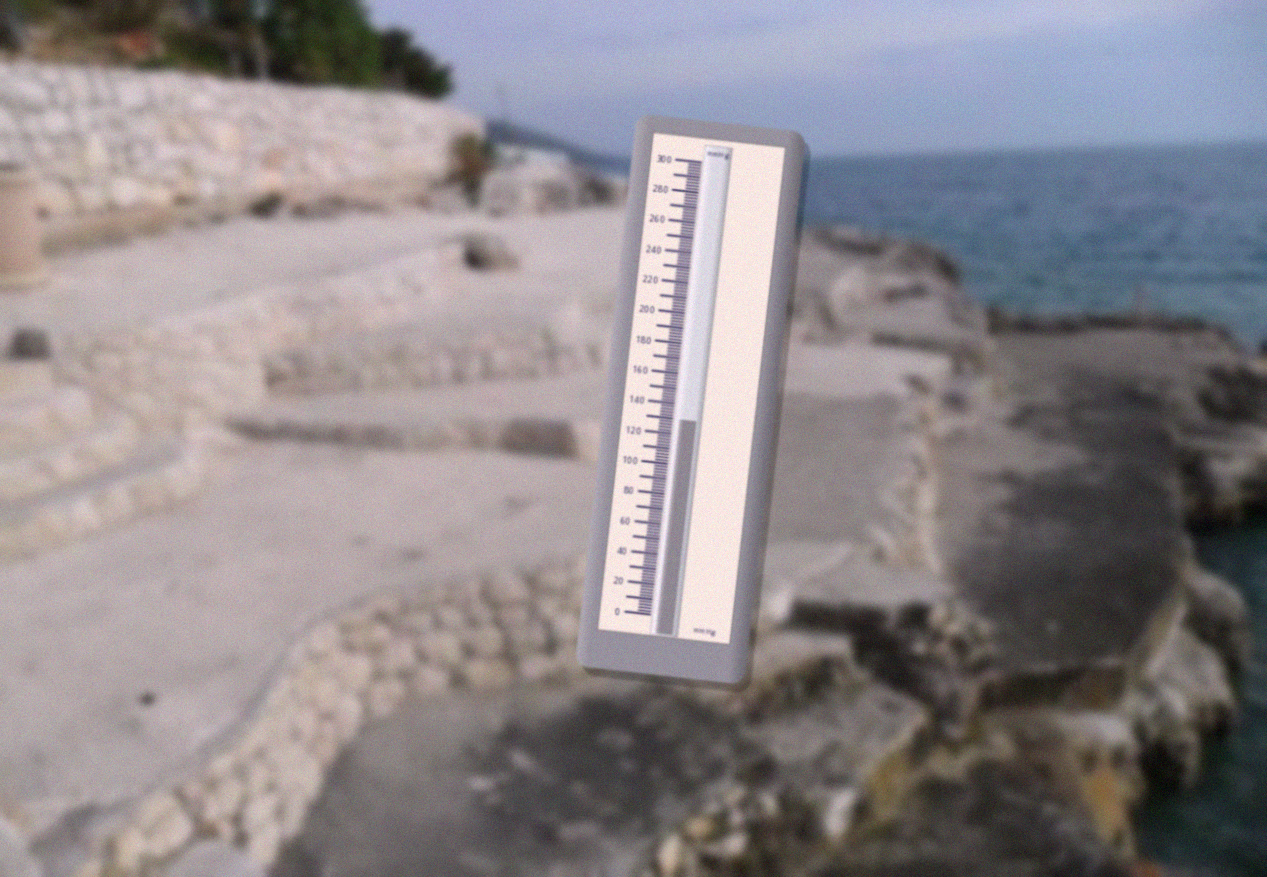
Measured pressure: 130 mmHg
